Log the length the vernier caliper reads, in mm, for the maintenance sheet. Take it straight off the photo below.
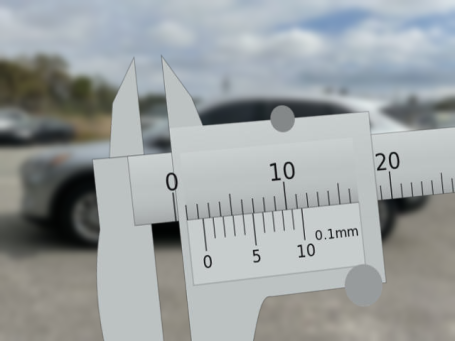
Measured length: 2.4 mm
